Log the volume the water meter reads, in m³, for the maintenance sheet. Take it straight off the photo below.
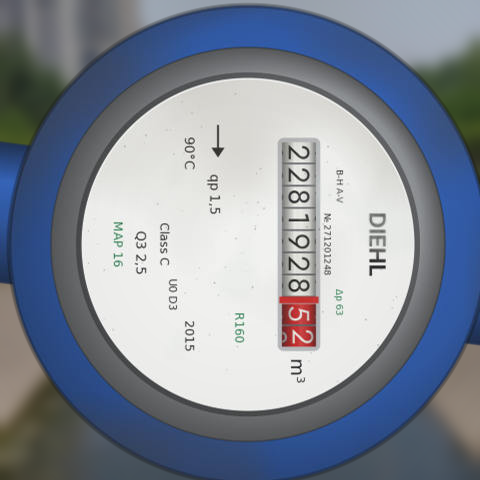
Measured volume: 2281928.52 m³
